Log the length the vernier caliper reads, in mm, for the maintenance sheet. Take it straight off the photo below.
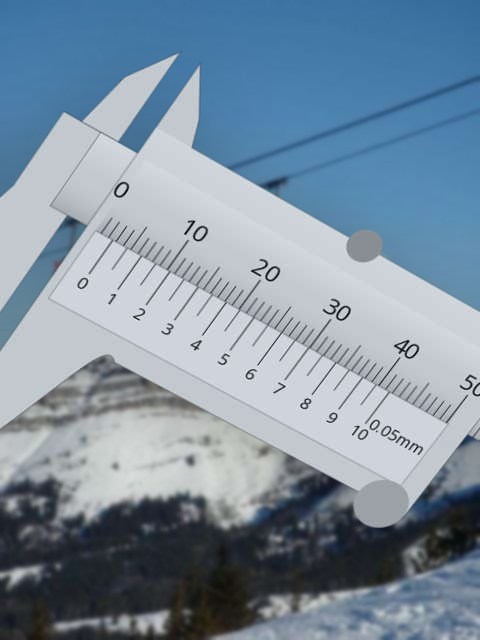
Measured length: 2.6 mm
